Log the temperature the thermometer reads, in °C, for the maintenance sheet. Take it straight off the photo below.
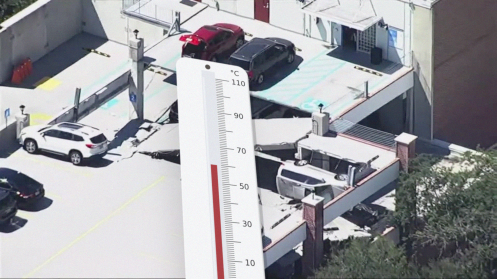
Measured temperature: 60 °C
